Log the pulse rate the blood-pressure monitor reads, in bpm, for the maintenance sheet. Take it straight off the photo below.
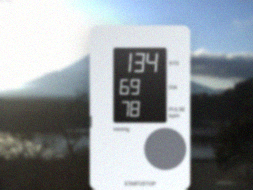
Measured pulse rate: 78 bpm
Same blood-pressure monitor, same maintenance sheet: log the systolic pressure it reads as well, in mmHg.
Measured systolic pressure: 134 mmHg
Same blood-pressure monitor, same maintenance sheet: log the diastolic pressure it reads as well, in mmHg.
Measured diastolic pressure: 69 mmHg
